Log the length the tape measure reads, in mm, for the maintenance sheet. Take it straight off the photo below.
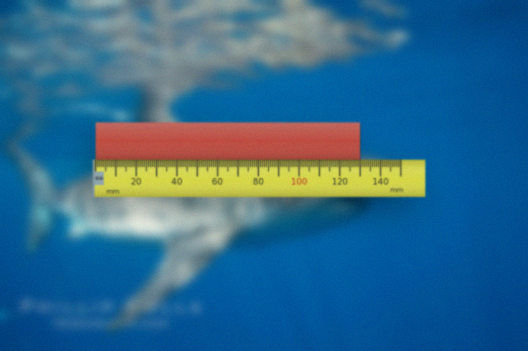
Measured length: 130 mm
